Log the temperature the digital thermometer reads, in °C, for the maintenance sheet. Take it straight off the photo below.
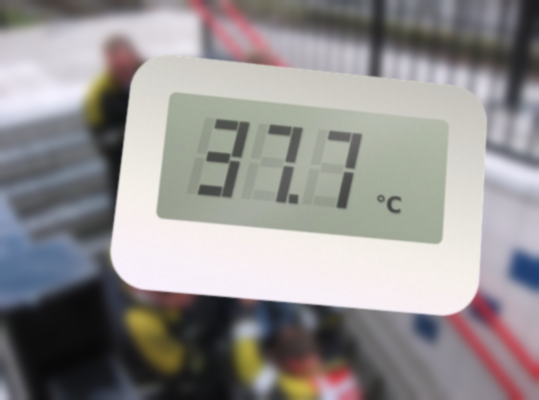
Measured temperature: 37.7 °C
